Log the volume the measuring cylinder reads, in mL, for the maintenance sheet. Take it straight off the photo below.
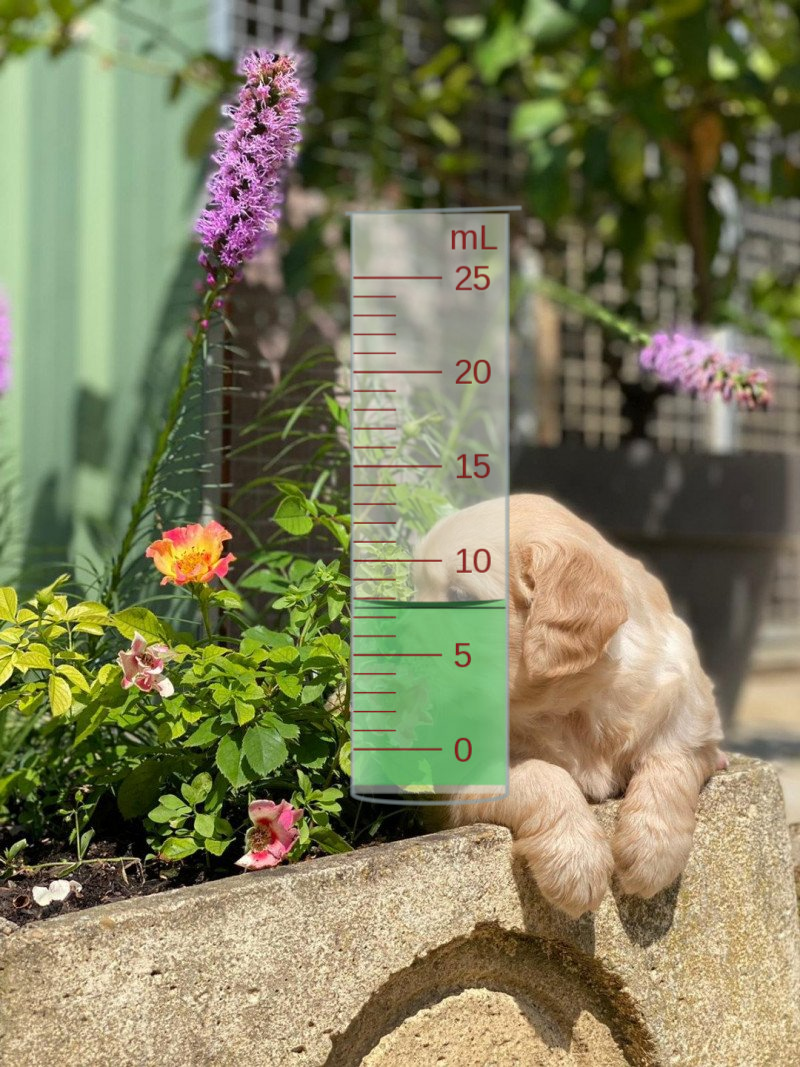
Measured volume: 7.5 mL
